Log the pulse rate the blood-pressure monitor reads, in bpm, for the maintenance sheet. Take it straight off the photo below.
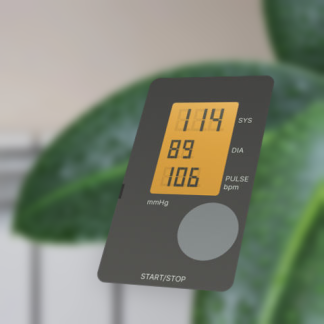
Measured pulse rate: 106 bpm
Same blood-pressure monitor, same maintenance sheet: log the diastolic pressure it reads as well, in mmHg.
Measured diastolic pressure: 89 mmHg
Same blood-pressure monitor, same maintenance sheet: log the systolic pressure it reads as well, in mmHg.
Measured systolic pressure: 114 mmHg
